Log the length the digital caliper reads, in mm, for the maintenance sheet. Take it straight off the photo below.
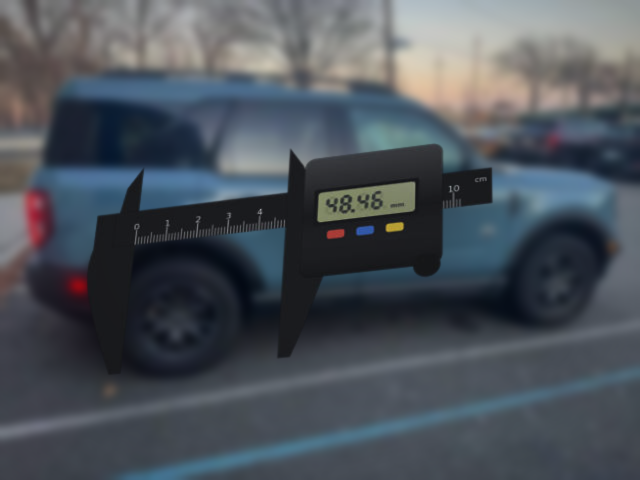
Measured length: 48.46 mm
